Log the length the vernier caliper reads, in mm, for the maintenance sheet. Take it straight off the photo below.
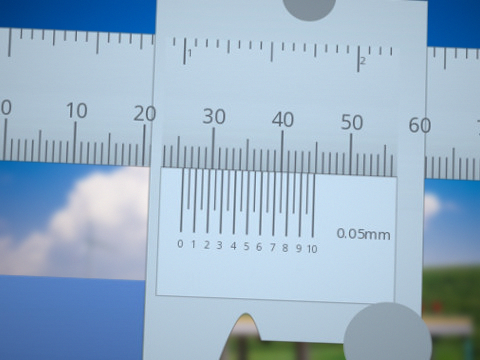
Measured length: 25.8 mm
